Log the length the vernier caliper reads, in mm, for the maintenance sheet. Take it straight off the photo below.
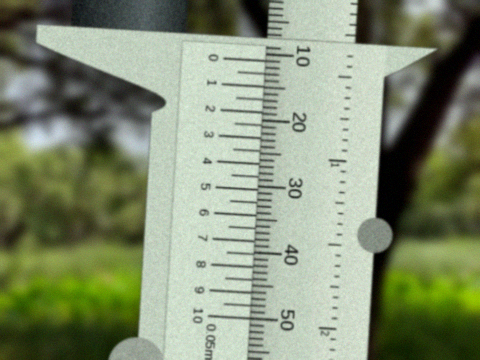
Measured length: 11.0 mm
